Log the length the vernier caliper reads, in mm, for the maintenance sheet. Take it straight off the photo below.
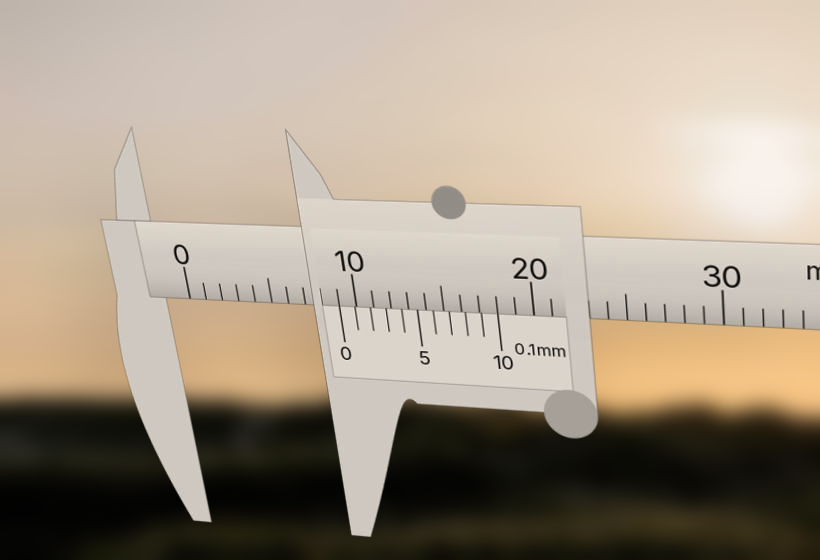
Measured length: 9.0 mm
